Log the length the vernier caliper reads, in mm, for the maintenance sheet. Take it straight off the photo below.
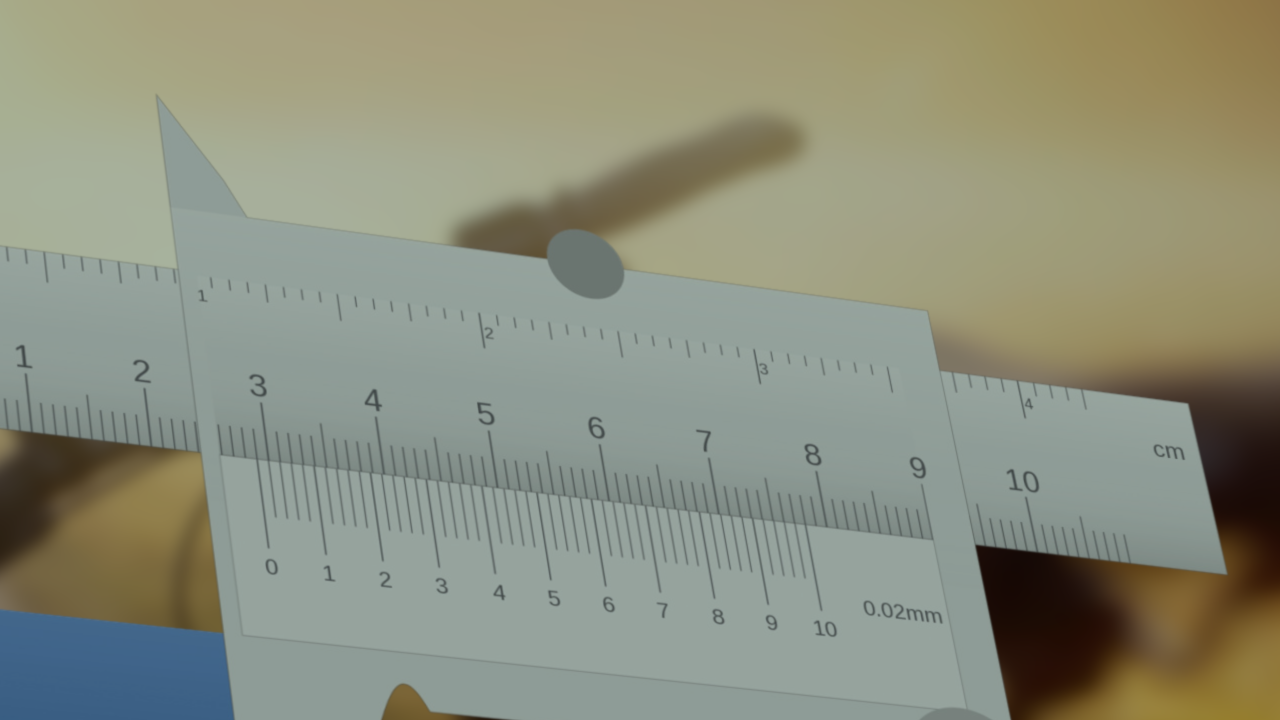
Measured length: 29.0 mm
